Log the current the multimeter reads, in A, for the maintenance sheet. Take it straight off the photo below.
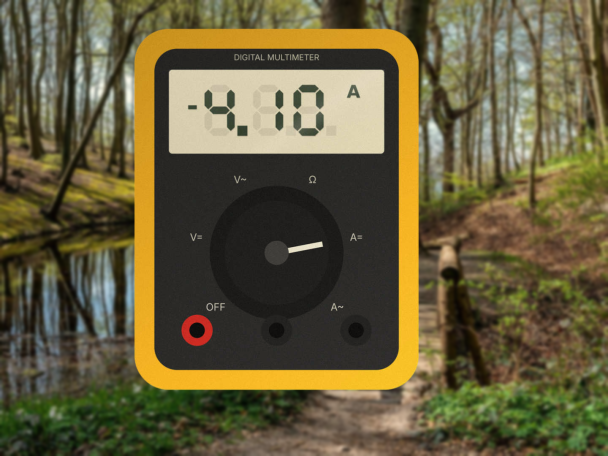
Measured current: -4.10 A
